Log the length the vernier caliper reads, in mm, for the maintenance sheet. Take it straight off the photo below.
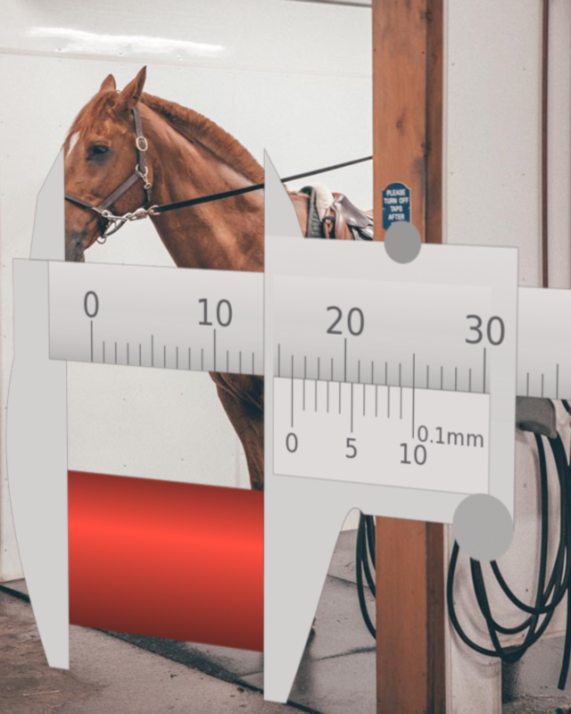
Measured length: 16.0 mm
